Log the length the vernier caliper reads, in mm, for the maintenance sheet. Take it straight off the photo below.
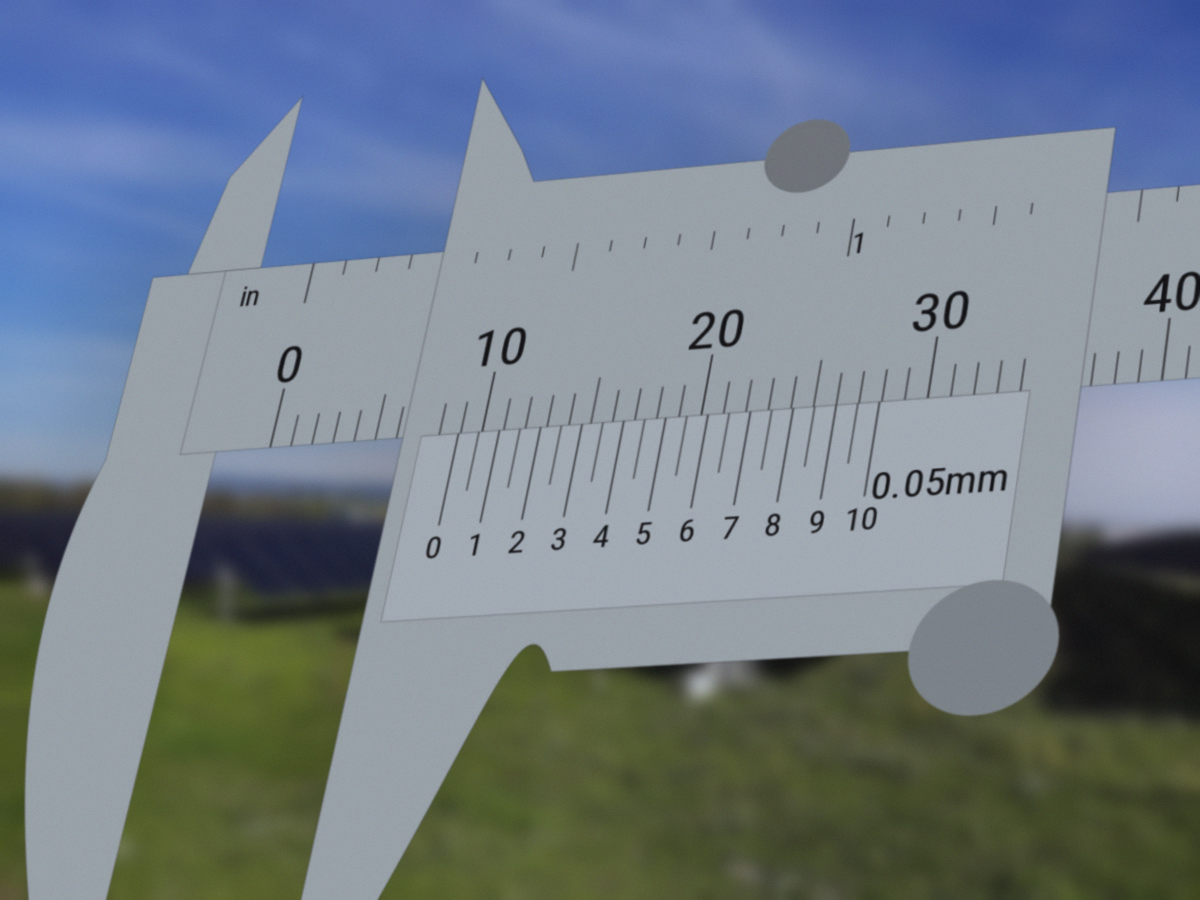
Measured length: 8.9 mm
